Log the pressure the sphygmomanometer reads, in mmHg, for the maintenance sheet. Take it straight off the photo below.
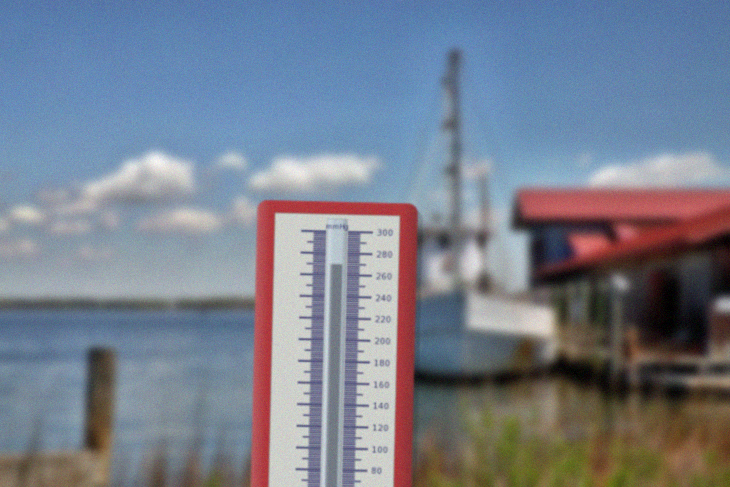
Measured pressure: 270 mmHg
